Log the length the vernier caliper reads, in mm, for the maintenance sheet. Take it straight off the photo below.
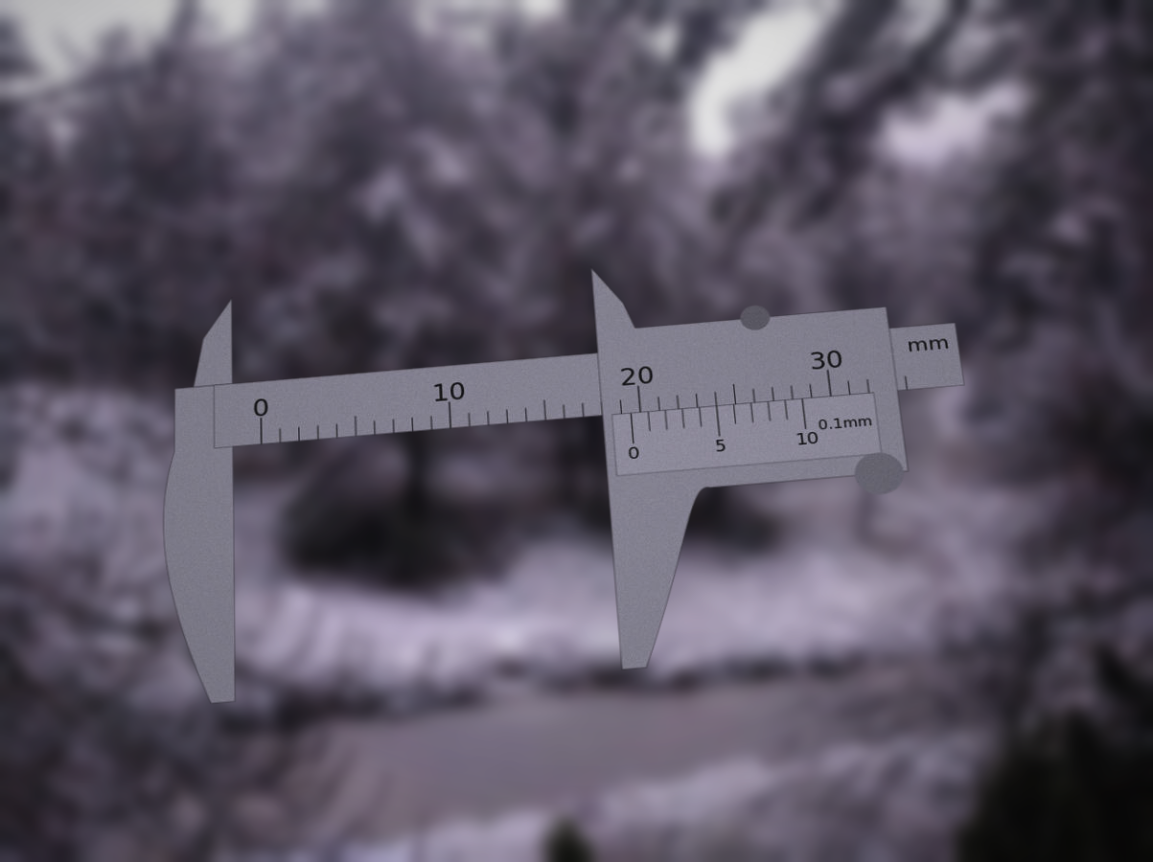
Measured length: 19.5 mm
